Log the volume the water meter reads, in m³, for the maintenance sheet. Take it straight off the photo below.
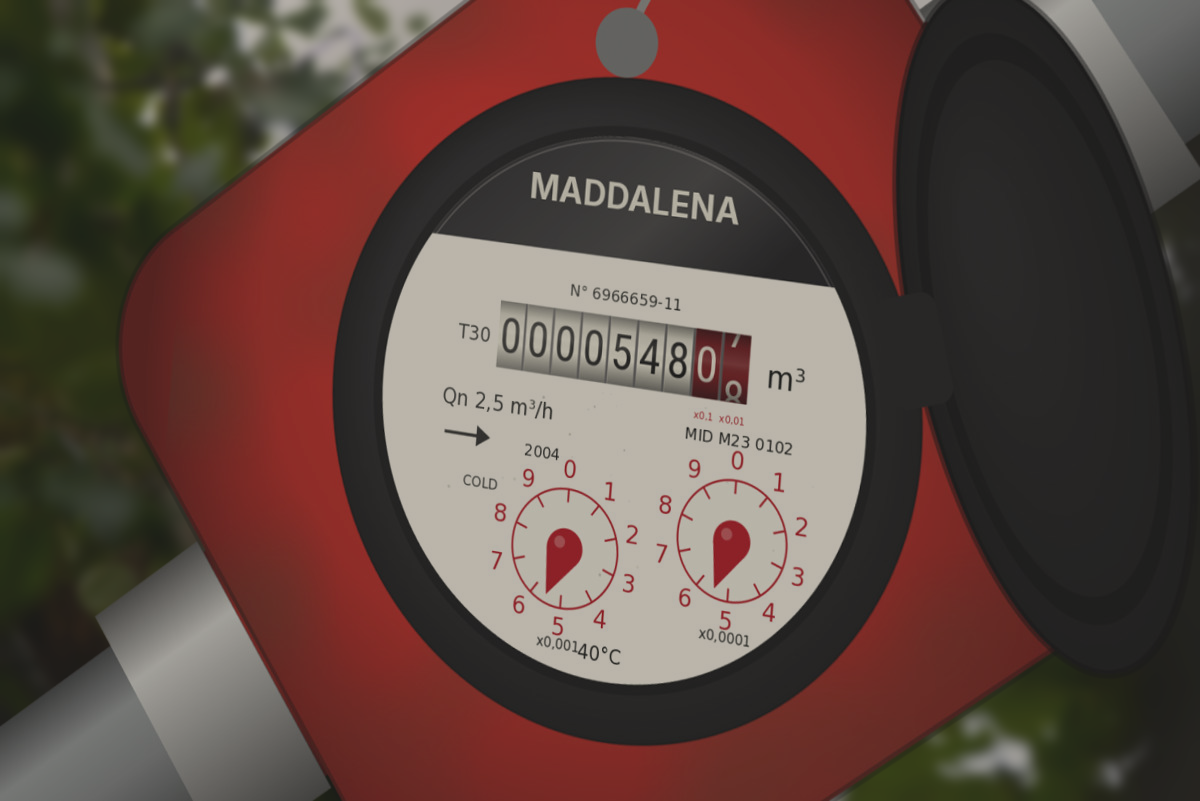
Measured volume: 548.0755 m³
